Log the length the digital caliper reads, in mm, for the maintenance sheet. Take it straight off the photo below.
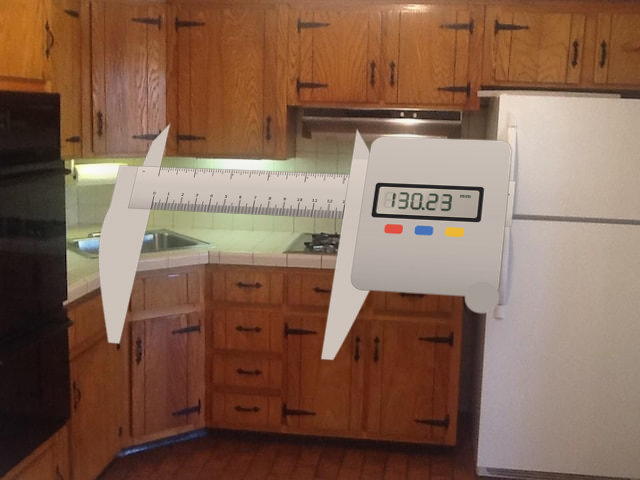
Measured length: 130.23 mm
